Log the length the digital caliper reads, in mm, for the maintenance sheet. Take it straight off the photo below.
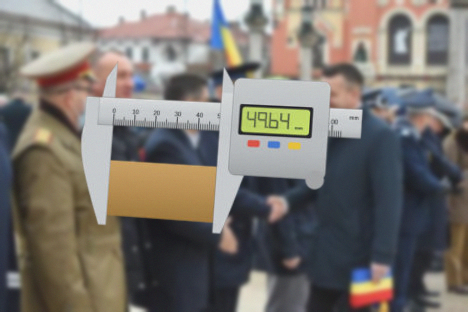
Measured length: 49.64 mm
